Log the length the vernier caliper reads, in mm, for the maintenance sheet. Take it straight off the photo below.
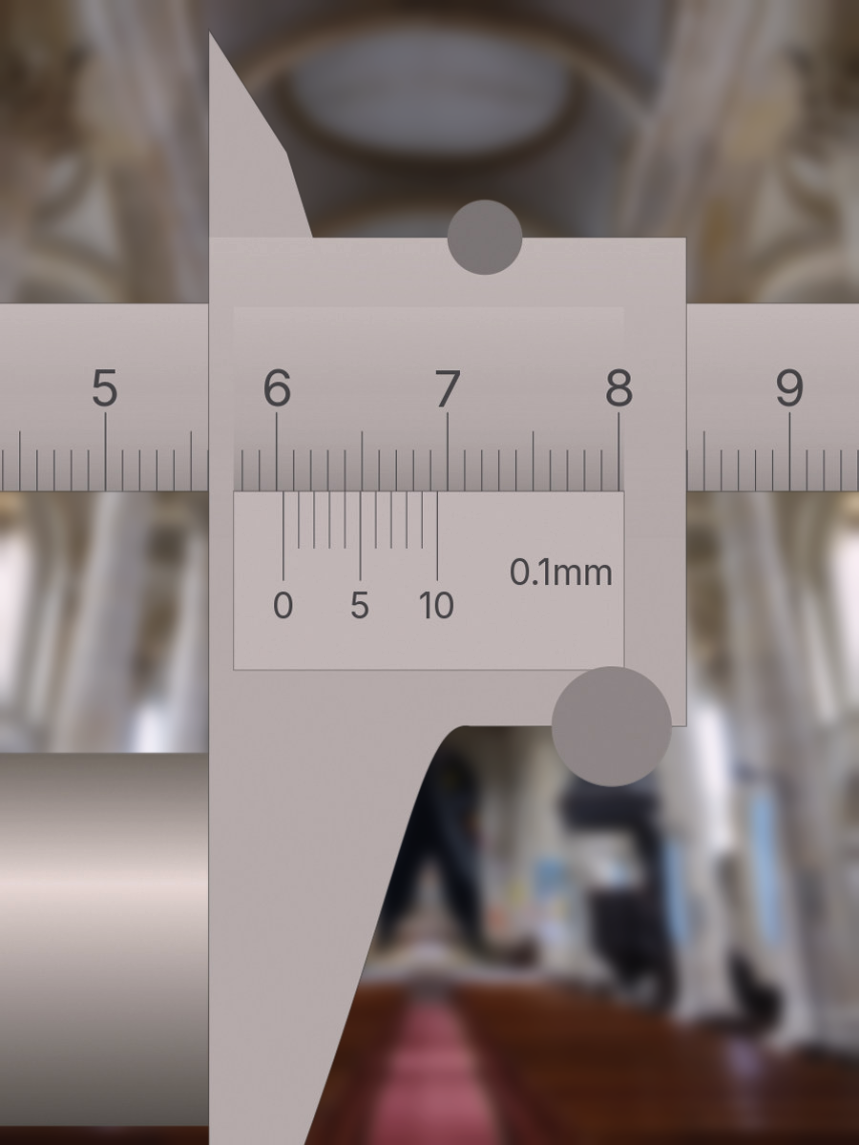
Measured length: 60.4 mm
